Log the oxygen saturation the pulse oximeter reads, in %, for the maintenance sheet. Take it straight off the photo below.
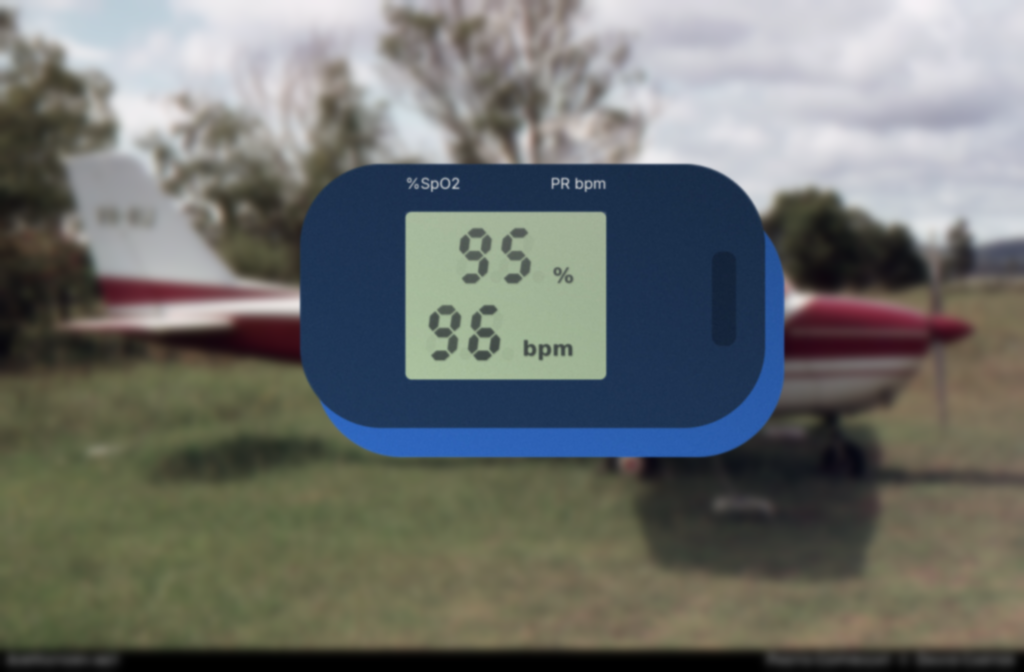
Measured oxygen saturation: 95 %
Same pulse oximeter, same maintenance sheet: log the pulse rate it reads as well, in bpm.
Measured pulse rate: 96 bpm
